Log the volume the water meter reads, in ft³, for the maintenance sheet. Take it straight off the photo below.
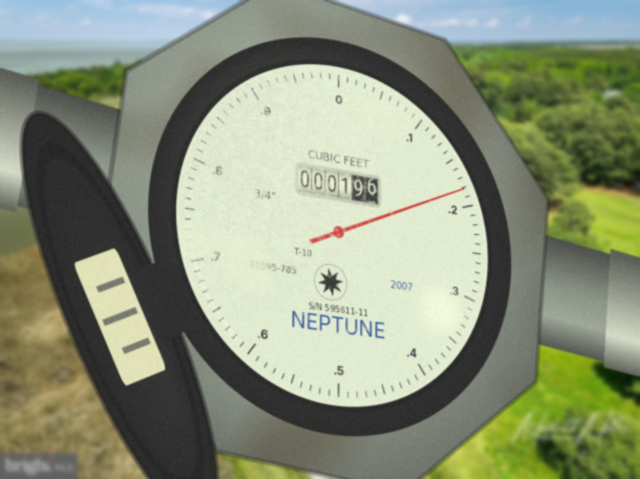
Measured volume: 196.18 ft³
